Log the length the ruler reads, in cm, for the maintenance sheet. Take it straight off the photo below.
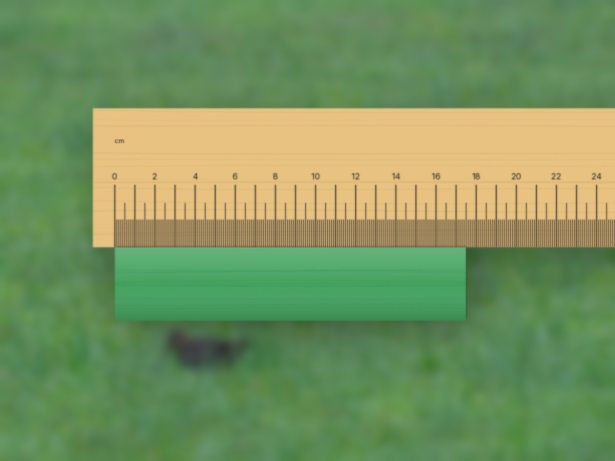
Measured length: 17.5 cm
